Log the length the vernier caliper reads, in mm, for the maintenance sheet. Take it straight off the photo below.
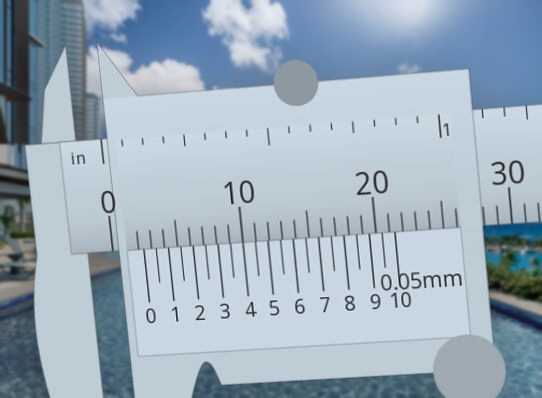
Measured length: 2.4 mm
